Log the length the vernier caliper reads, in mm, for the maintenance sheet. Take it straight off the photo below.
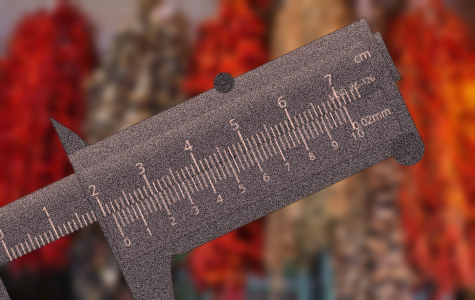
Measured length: 21.5 mm
